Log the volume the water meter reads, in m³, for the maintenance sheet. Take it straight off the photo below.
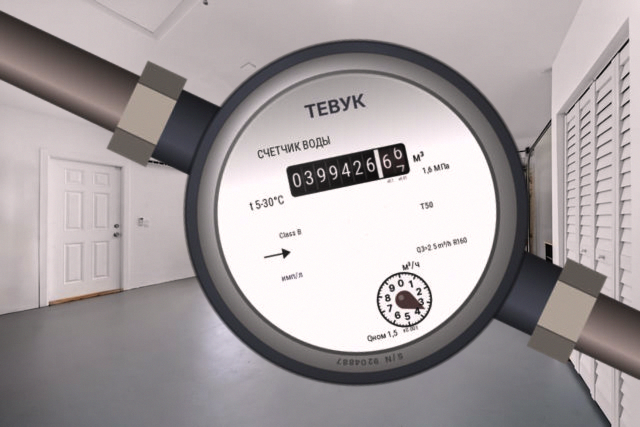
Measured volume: 399426.663 m³
